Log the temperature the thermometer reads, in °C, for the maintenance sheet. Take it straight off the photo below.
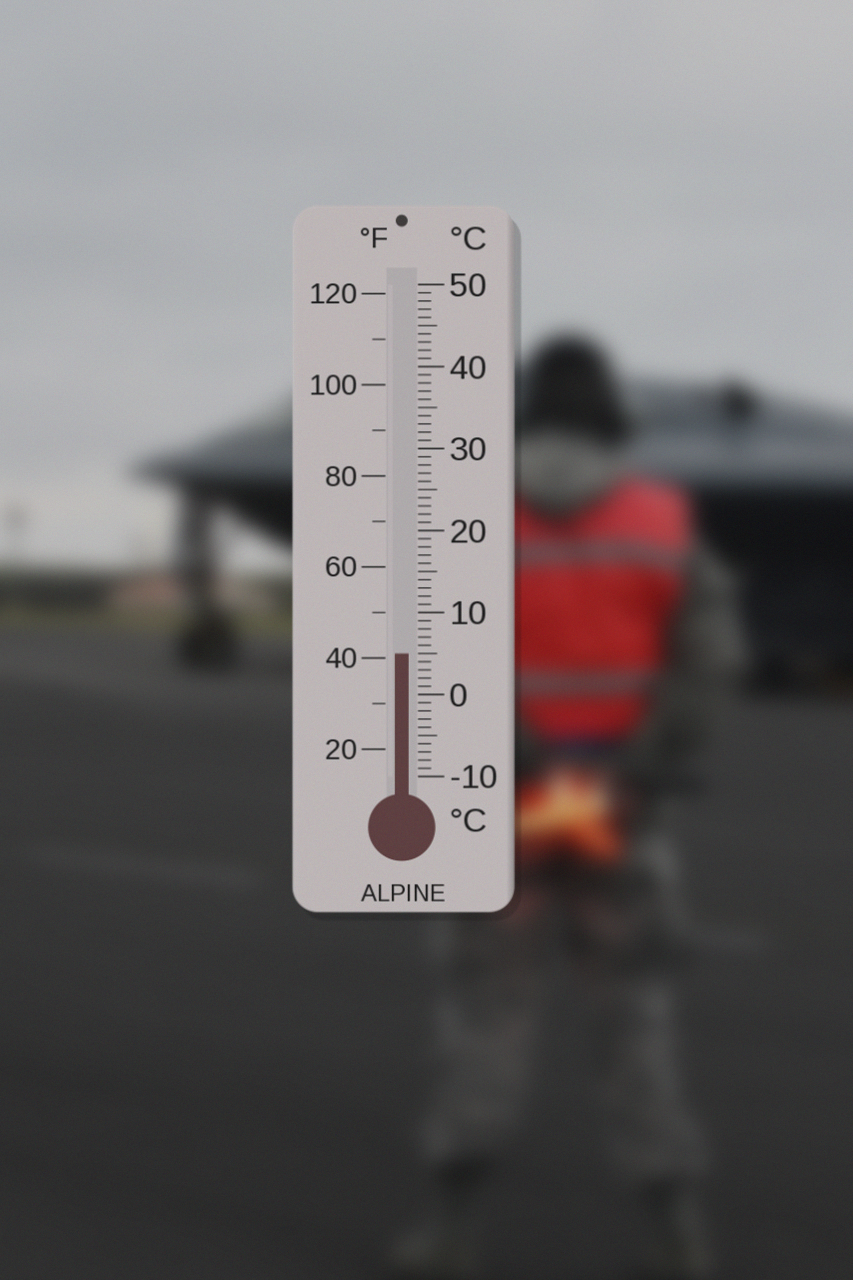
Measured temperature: 5 °C
